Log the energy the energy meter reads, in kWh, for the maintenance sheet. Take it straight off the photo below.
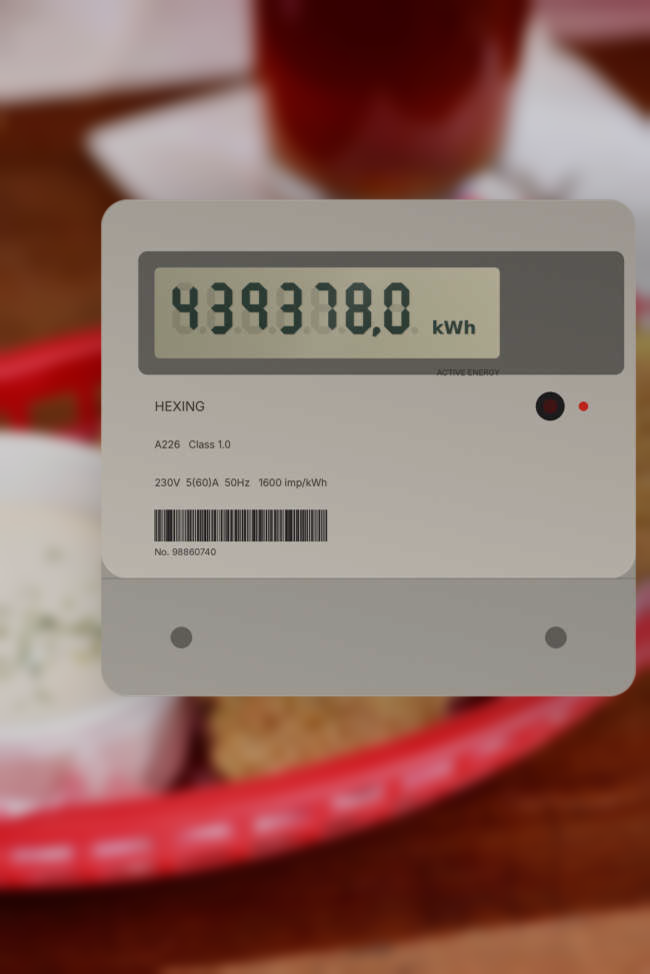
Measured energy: 439378.0 kWh
